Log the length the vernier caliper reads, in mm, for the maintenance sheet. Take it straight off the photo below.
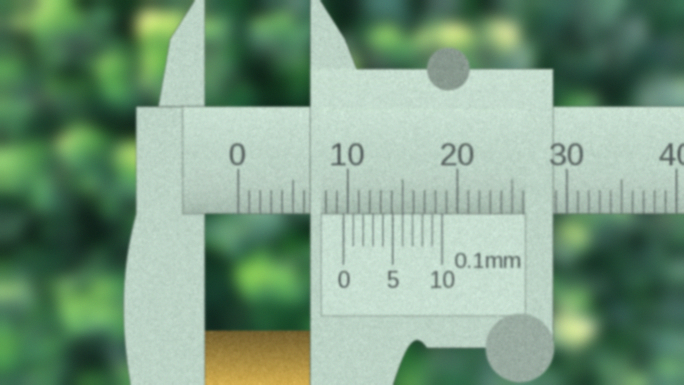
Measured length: 9.6 mm
